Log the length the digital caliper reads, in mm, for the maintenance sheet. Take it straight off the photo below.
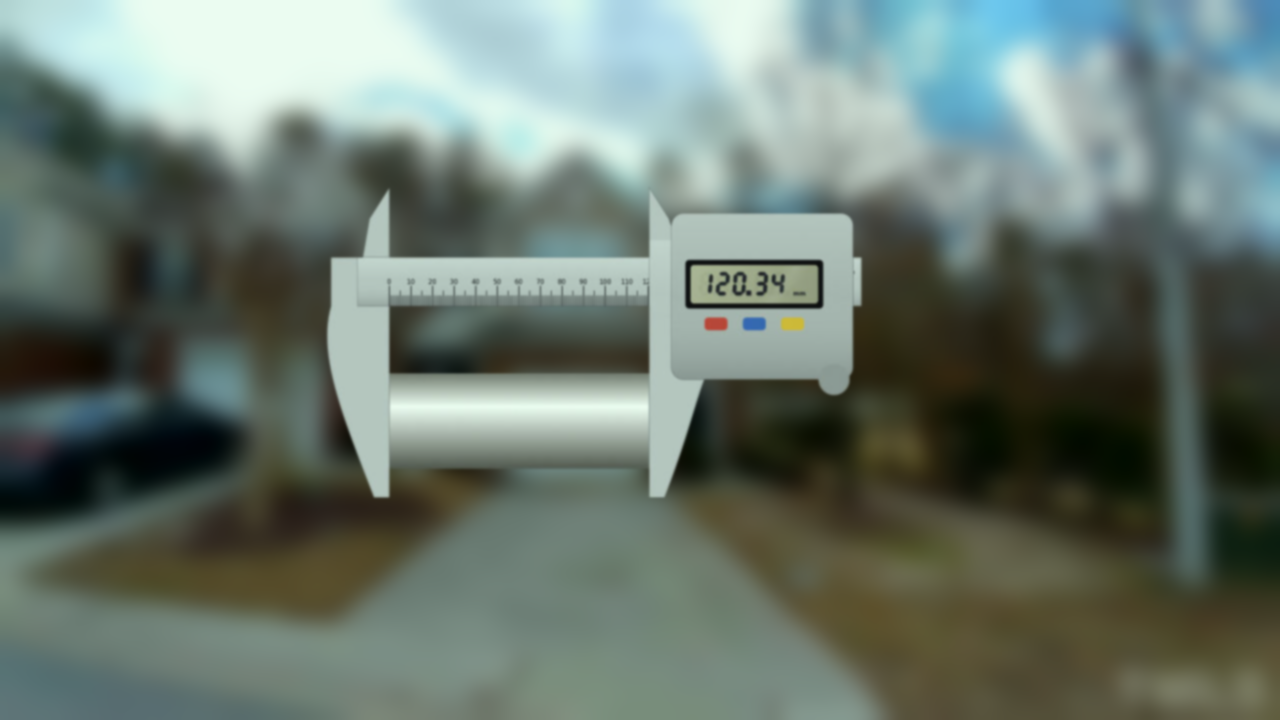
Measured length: 120.34 mm
